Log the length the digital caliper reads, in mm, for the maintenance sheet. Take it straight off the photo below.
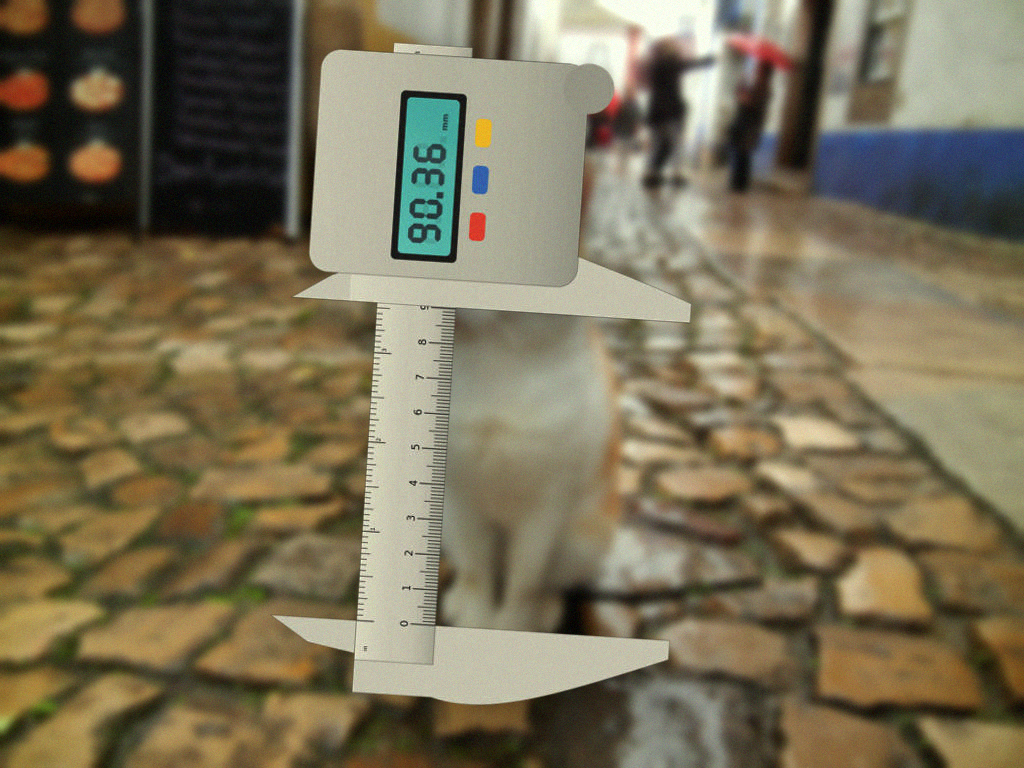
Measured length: 90.36 mm
